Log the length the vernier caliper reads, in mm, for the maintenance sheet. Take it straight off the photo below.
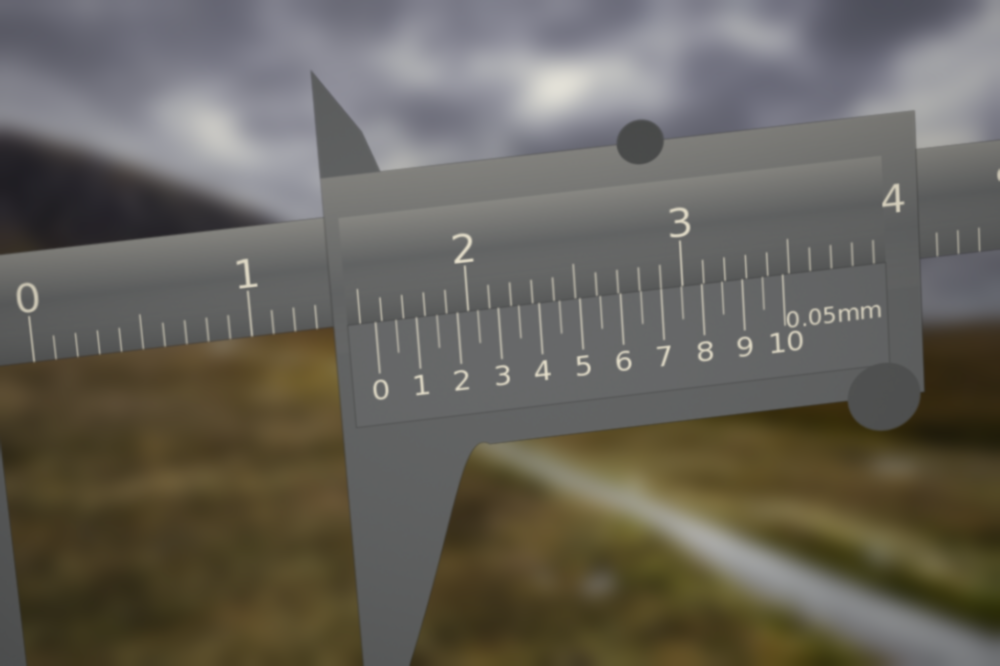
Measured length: 15.7 mm
